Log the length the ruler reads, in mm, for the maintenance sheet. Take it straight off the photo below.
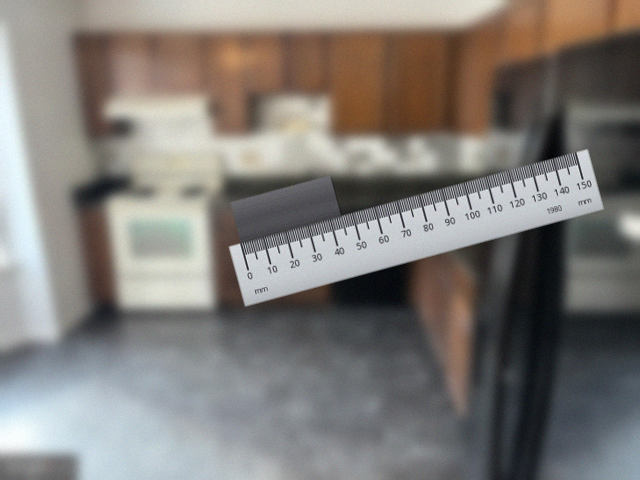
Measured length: 45 mm
